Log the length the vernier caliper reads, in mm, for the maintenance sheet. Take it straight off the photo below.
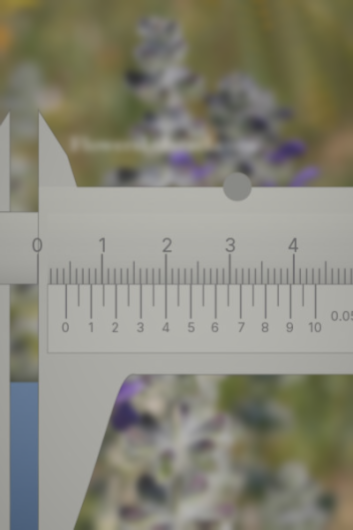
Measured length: 4.4 mm
